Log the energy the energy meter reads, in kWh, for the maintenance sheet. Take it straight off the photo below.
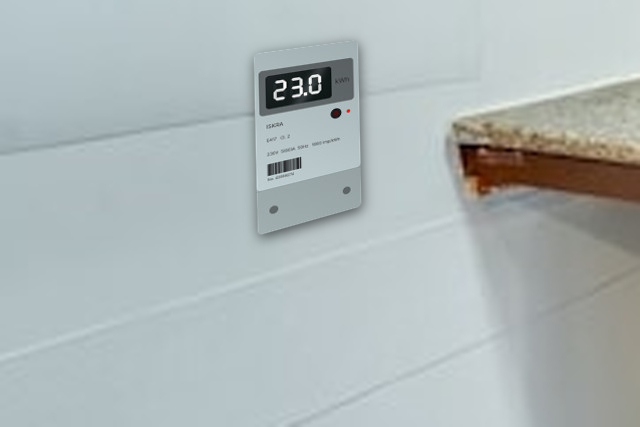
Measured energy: 23.0 kWh
